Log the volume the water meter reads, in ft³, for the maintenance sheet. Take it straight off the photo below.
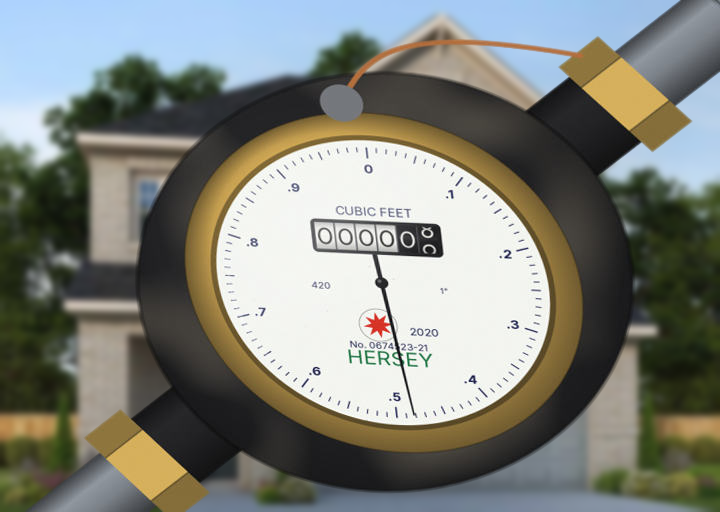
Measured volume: 8.48 ft³
